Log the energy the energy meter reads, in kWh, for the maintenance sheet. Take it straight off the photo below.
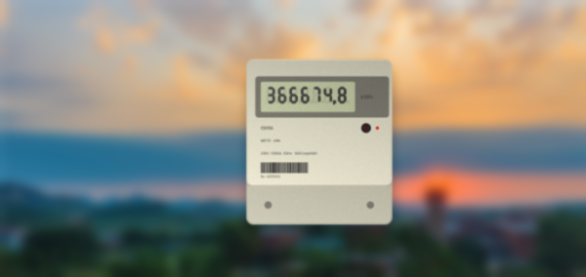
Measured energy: 366674.8 kWh
